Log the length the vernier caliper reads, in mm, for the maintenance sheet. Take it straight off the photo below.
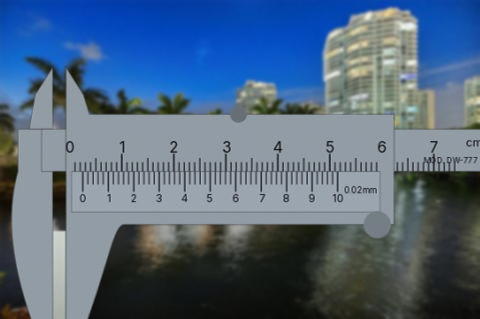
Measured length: 2.5 mm
